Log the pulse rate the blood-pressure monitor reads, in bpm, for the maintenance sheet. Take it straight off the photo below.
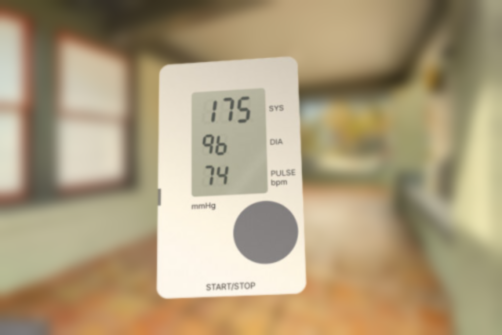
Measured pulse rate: 74 bpm
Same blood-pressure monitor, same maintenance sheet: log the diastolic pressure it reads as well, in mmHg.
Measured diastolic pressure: 96 mmHg
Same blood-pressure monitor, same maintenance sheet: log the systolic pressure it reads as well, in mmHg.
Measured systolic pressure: 175 mmHg
